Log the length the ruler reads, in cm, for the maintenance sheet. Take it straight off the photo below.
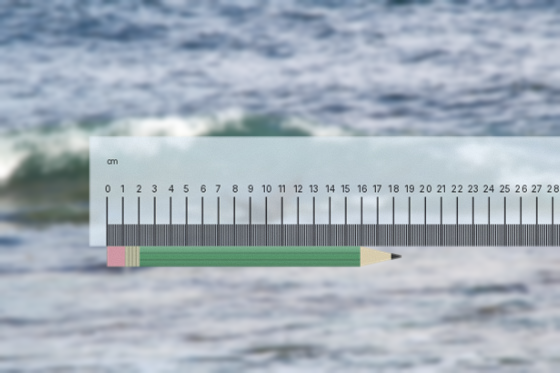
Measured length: 18.5 cm
